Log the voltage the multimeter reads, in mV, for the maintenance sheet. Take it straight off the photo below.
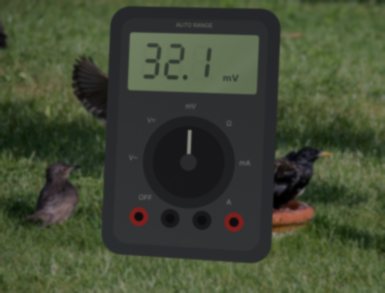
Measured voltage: 32.1 mV
